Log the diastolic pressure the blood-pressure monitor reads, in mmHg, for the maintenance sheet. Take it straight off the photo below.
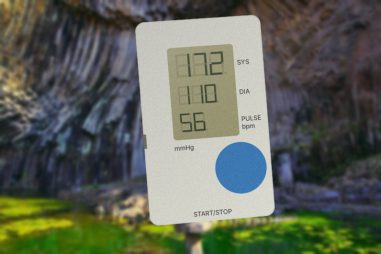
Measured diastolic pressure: 110 mmHg
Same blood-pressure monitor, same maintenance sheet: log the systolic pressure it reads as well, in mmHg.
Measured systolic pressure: 172 mmHg
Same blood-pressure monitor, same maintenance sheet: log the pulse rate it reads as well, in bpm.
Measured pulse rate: 56 bpm
